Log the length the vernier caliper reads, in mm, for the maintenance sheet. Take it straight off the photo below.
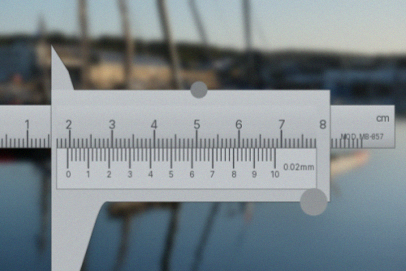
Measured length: 19.5 mm
